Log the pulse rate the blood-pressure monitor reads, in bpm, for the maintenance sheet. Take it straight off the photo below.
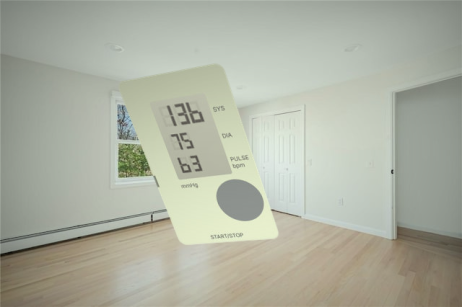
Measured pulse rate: 63 bpm
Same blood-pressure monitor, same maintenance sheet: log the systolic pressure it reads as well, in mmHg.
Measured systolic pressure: 136 mmHg
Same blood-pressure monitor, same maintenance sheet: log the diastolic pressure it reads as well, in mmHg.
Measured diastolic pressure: 75 mmHg
